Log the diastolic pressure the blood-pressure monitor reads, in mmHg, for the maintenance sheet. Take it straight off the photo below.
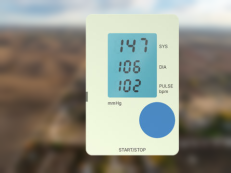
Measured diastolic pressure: 106 mmHg
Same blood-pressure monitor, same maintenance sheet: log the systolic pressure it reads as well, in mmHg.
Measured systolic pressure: 147 mmHg
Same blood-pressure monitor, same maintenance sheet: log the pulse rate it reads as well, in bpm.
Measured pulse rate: 102 bpm
